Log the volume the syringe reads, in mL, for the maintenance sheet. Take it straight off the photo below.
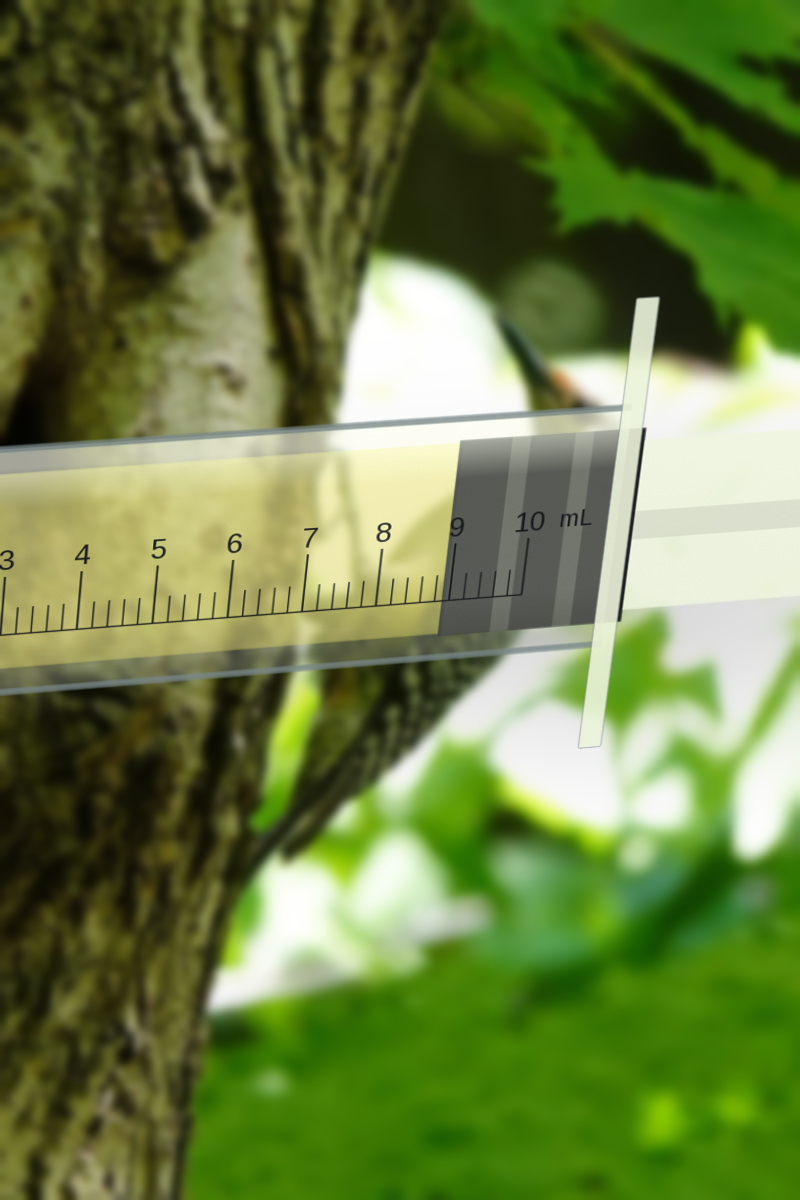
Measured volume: 8.9 mL
